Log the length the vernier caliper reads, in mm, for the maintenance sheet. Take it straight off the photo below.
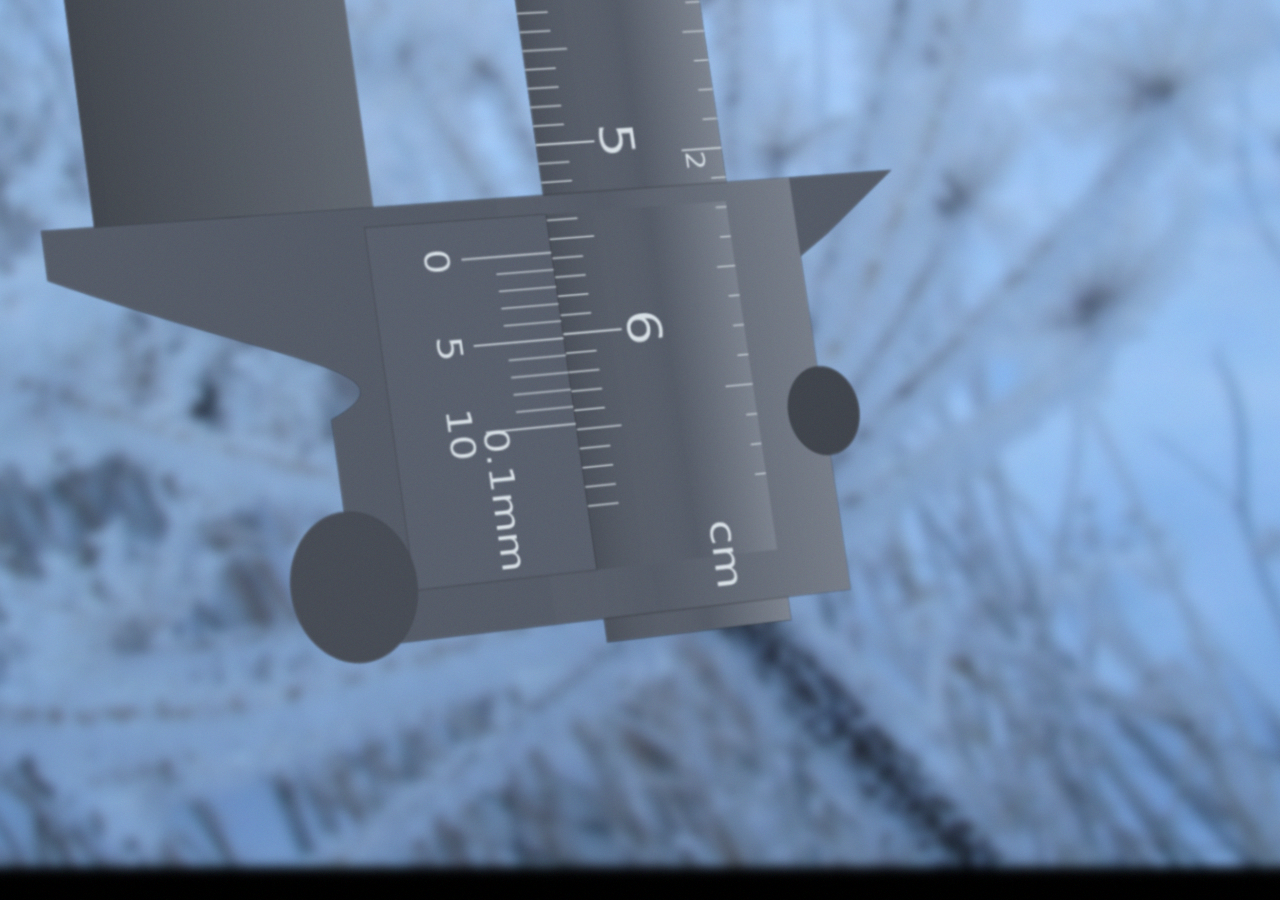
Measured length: 55.7 mm
